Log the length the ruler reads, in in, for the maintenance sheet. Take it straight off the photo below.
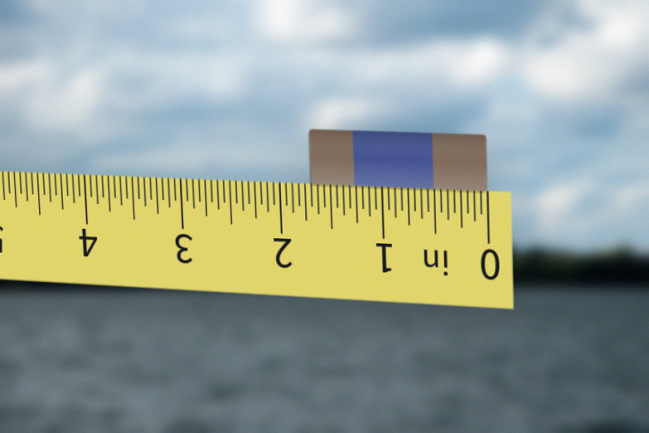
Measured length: 1.6875 in
